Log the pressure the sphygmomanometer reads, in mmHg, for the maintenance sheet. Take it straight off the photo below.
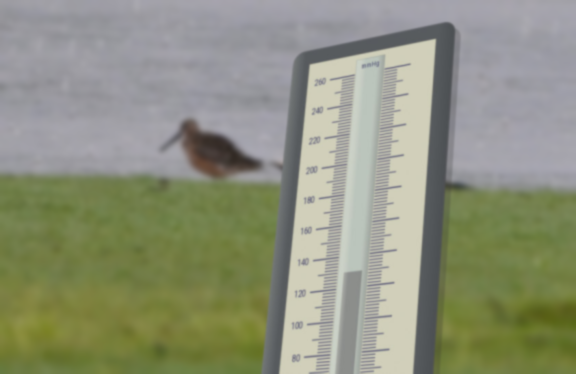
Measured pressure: 130 mmHg
